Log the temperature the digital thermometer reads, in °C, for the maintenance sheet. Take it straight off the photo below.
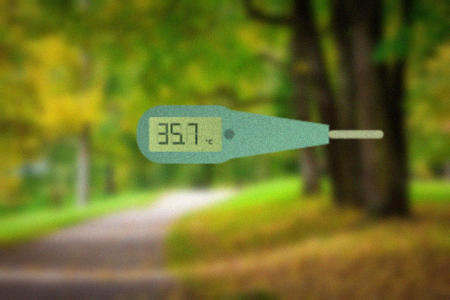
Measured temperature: 35.7 °C
